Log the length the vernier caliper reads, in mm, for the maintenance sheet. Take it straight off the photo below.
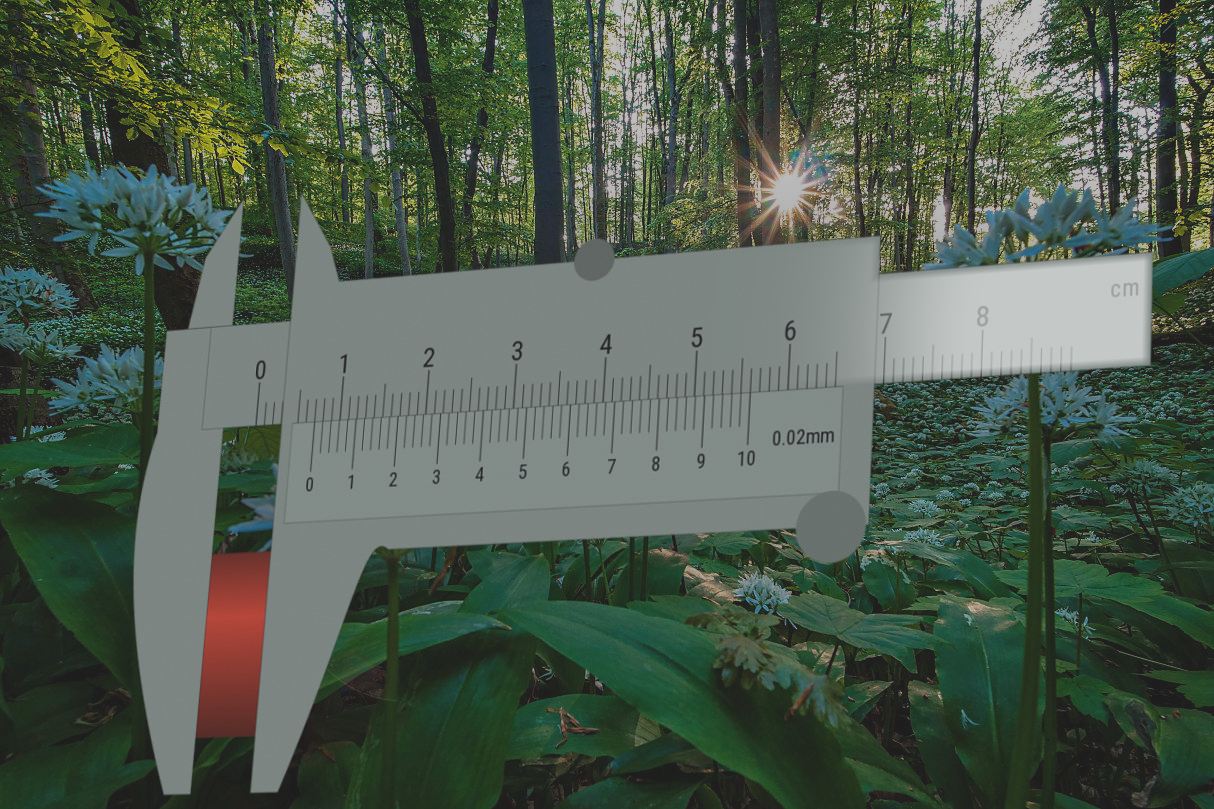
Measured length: 7.0 mm
